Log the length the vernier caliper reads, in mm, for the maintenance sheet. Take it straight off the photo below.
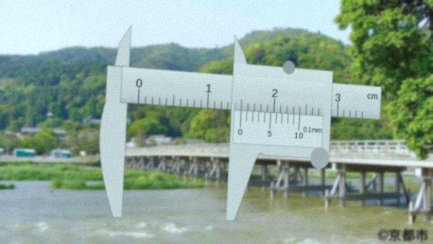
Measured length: 15.0 mm
